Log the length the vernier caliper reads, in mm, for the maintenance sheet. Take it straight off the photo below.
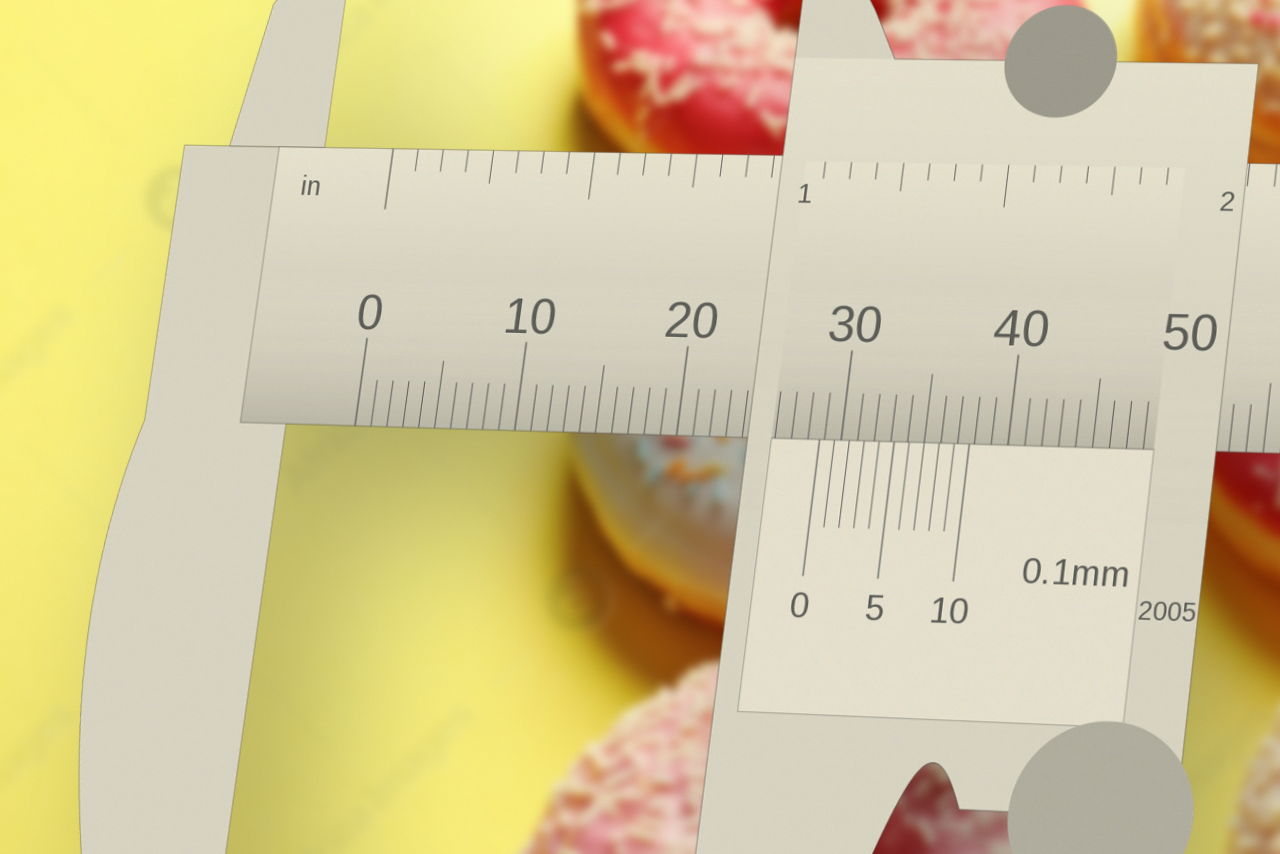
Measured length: 28.7 mm
